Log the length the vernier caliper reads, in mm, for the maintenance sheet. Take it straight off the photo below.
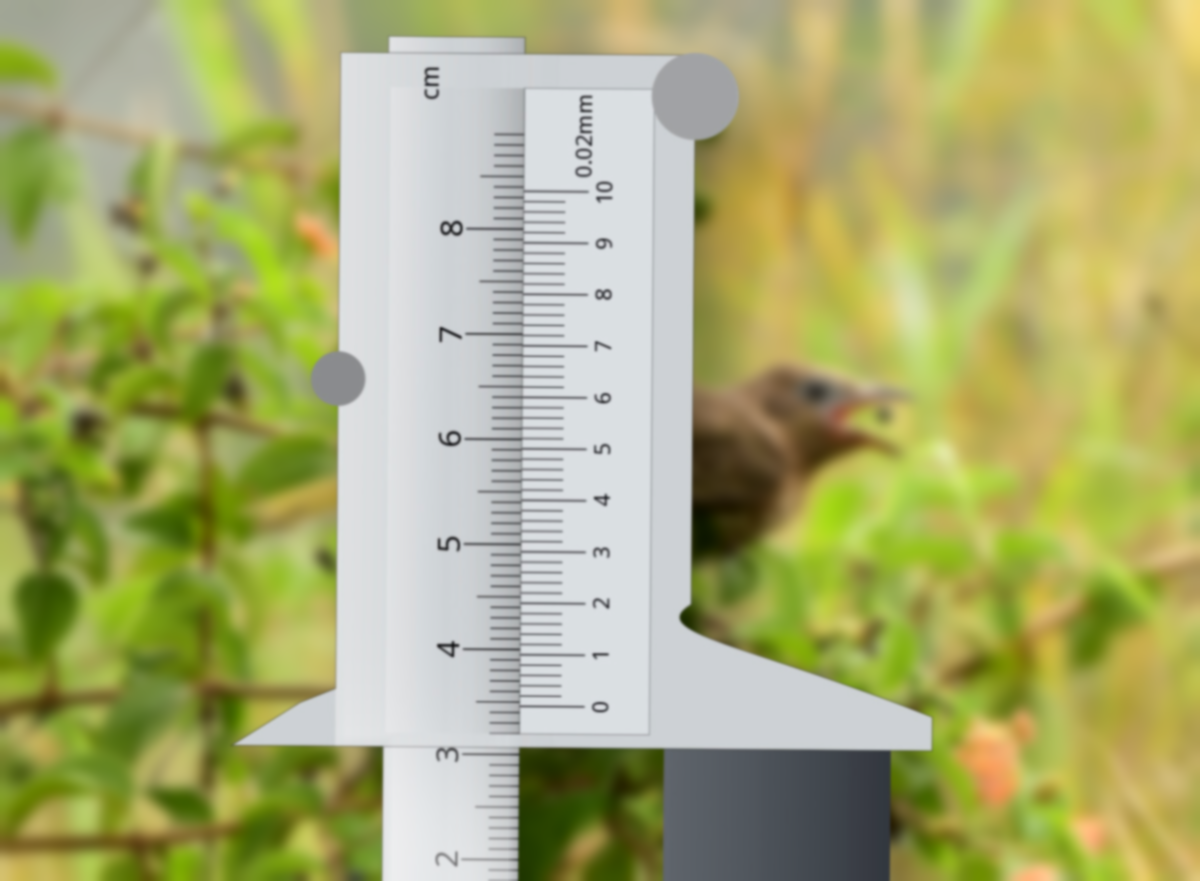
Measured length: 34.6 mm
